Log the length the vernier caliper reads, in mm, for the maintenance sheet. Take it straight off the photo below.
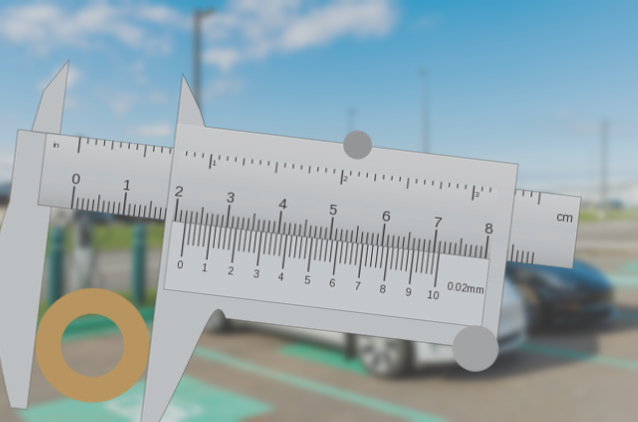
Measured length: 22.0 mm
